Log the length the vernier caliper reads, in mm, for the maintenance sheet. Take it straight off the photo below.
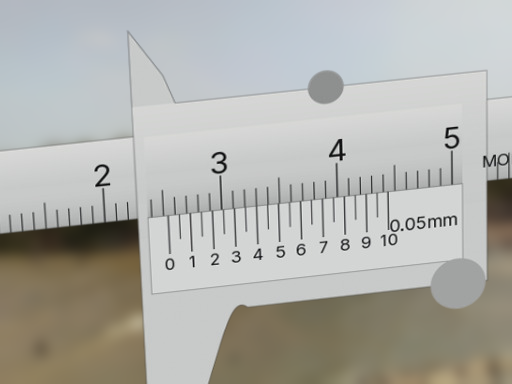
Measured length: 25.4 mm
